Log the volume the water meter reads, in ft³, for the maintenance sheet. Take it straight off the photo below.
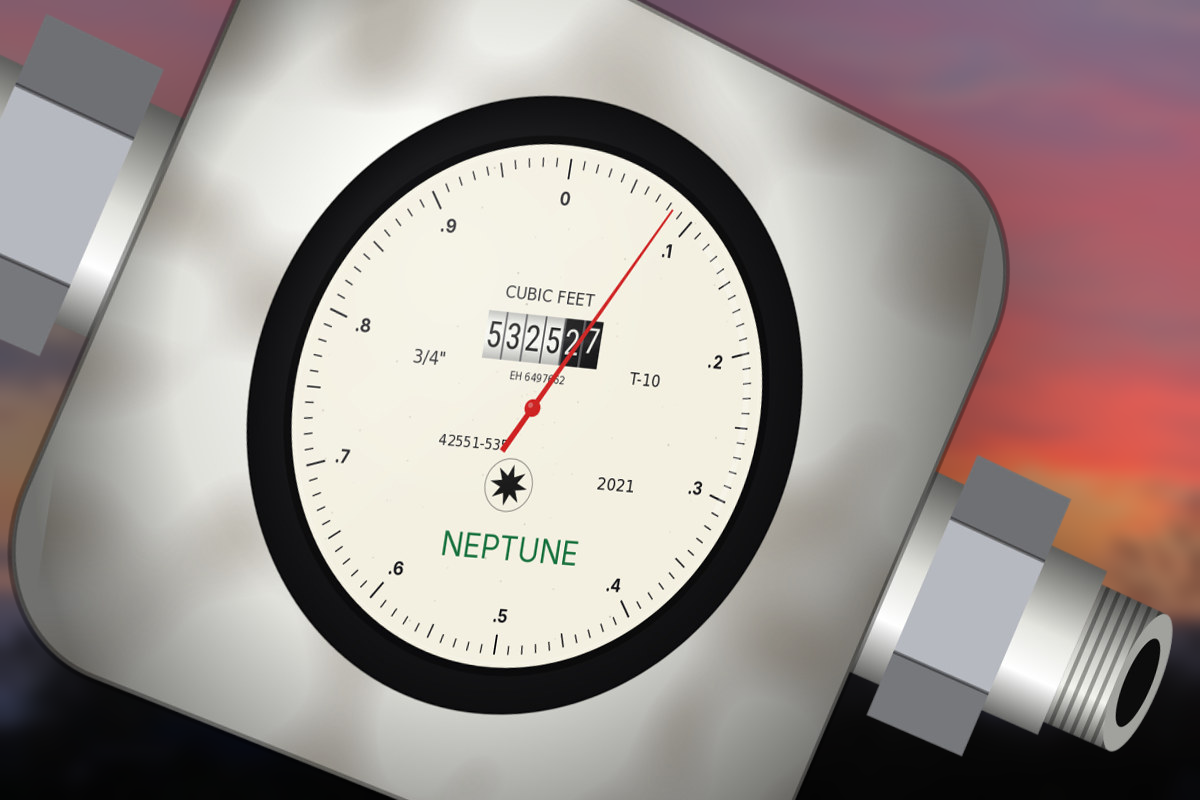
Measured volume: 532527.08 ft³
